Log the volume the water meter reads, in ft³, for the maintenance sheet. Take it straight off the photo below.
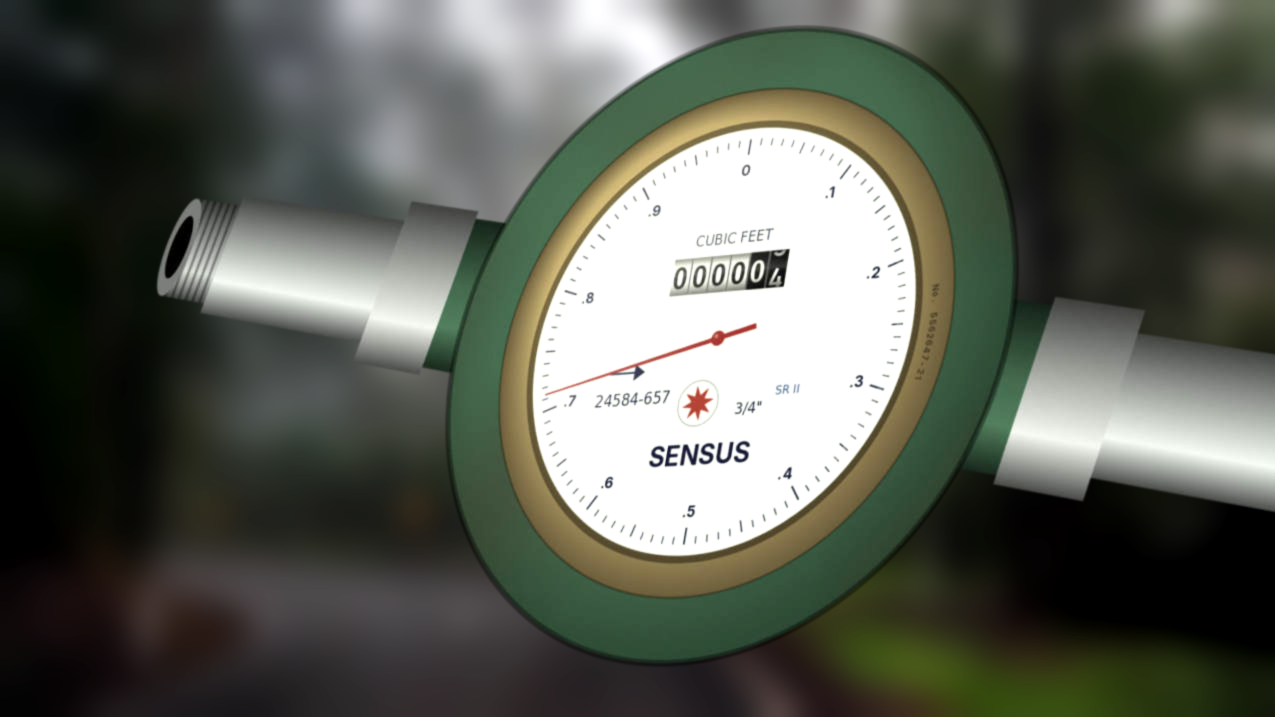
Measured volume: 3.71 ft³
